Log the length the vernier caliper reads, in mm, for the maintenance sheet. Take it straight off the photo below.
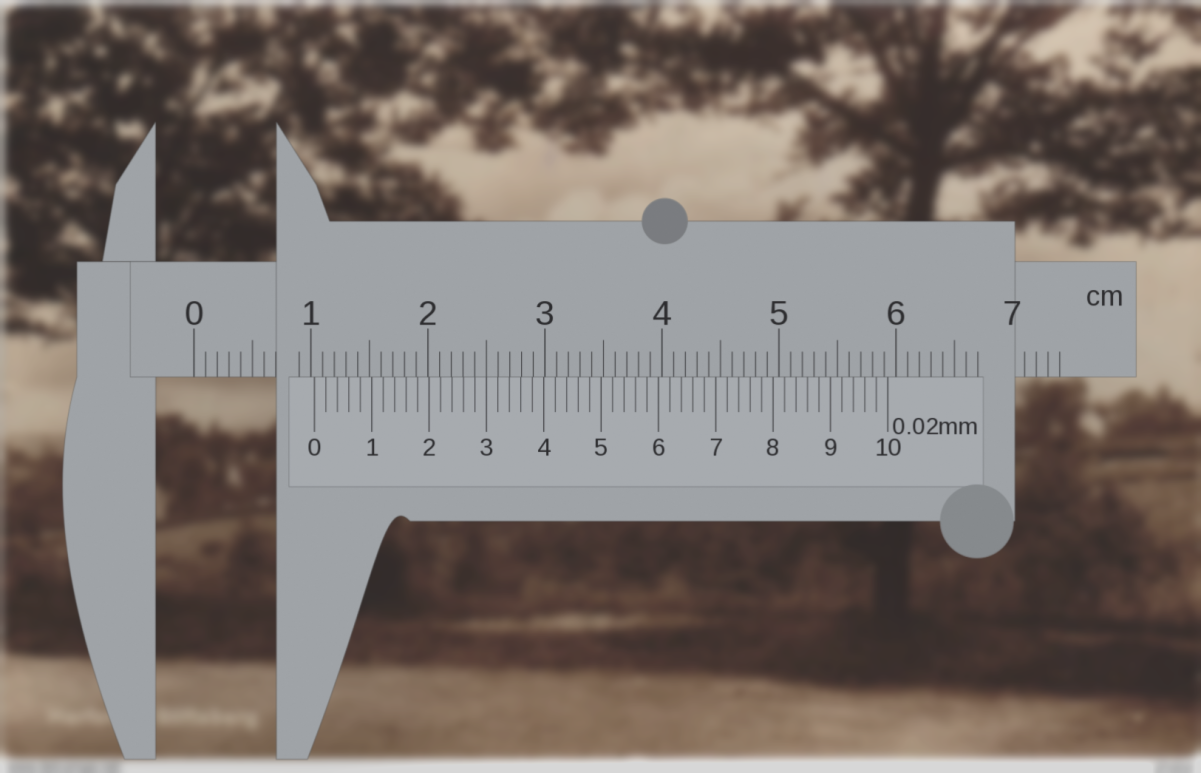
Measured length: 10.3 mm
